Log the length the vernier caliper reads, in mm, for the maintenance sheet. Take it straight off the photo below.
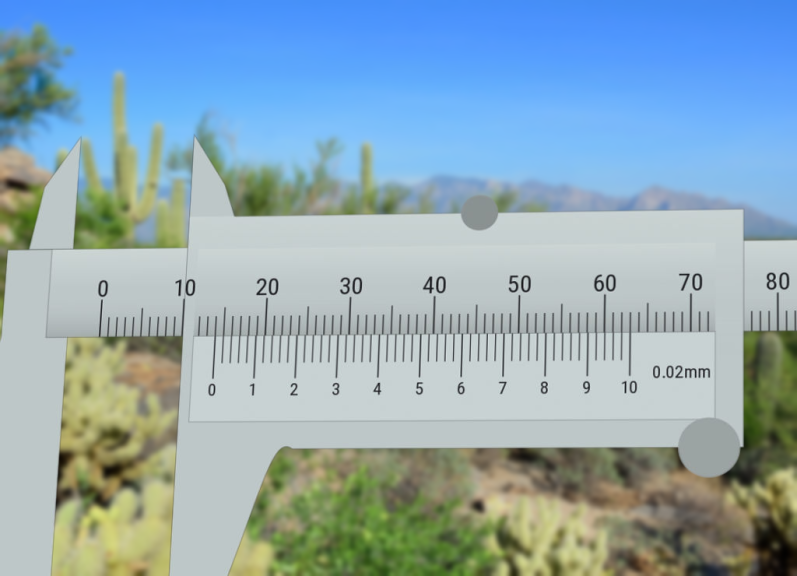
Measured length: 14.0 mm
